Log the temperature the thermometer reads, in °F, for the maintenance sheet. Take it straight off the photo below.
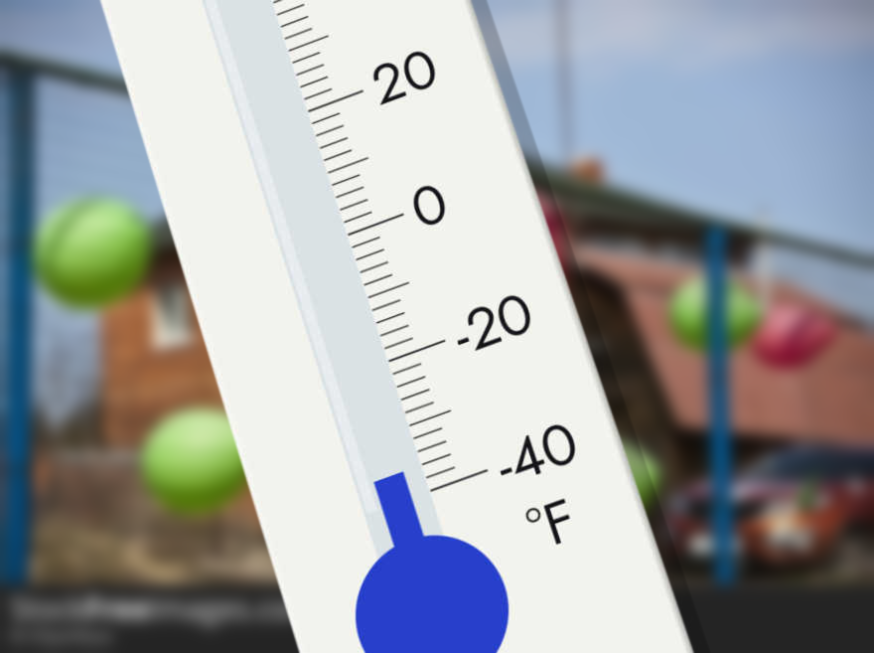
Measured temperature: -36 °F
